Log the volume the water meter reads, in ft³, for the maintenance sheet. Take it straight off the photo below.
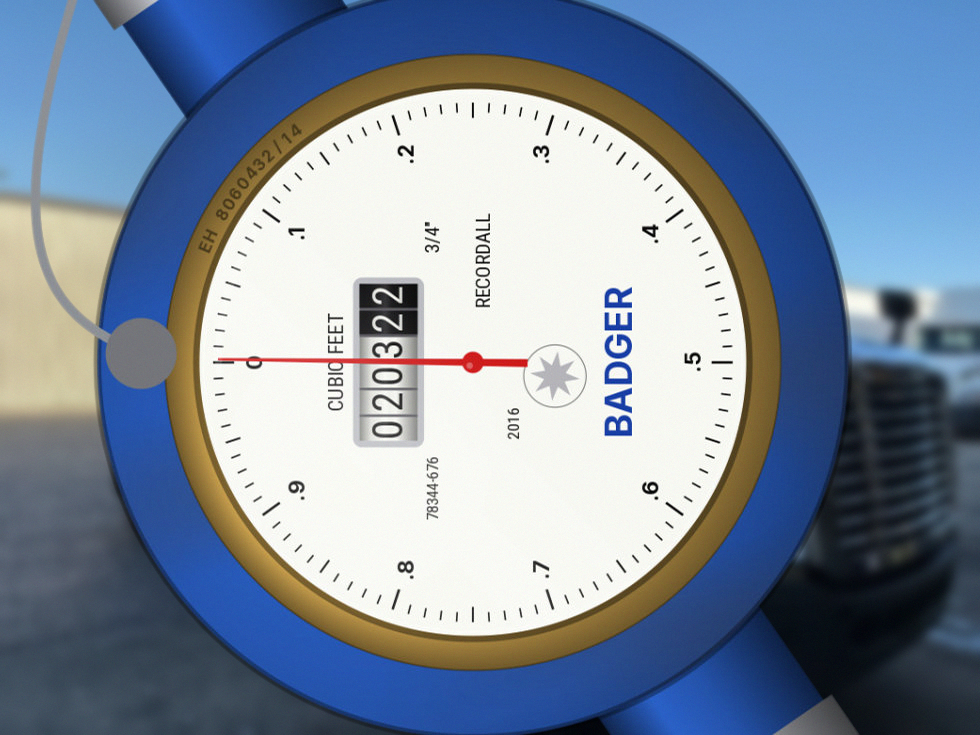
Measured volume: 20322.00 ft³
